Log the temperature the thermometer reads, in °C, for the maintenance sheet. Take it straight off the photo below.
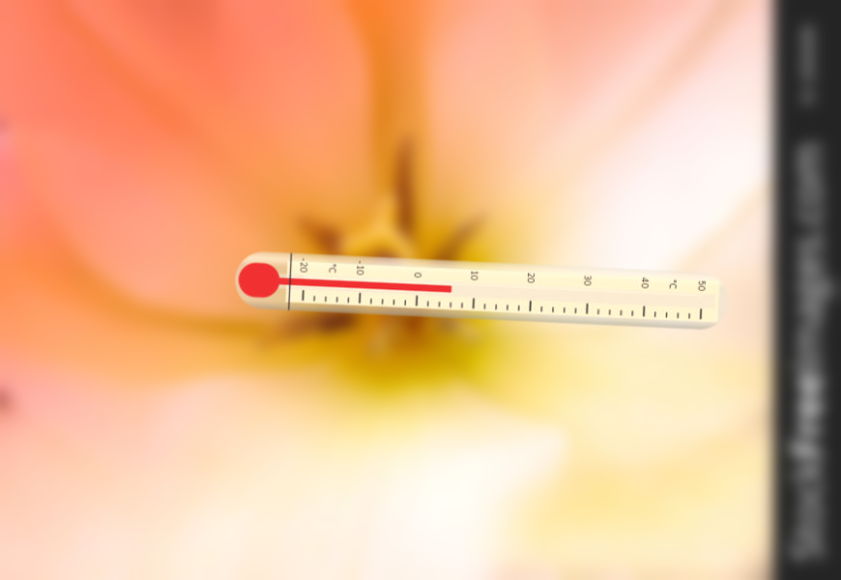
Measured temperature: 6 °C
